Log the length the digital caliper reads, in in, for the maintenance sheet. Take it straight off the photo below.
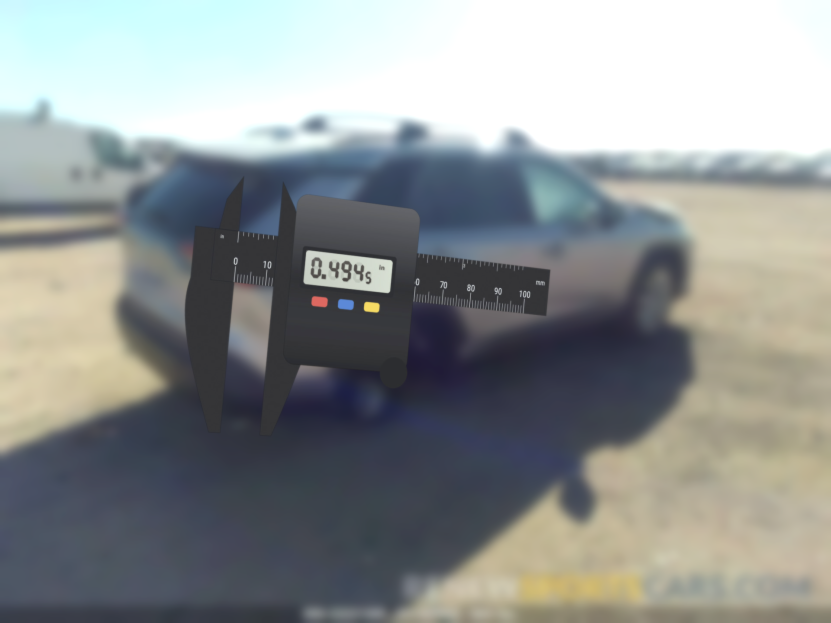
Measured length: 0.4945 in
